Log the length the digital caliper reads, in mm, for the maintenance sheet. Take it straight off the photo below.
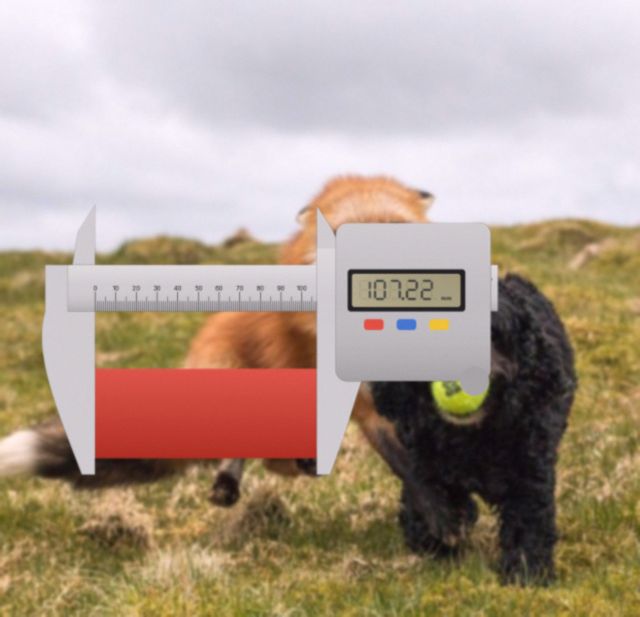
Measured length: 107.22 mm
